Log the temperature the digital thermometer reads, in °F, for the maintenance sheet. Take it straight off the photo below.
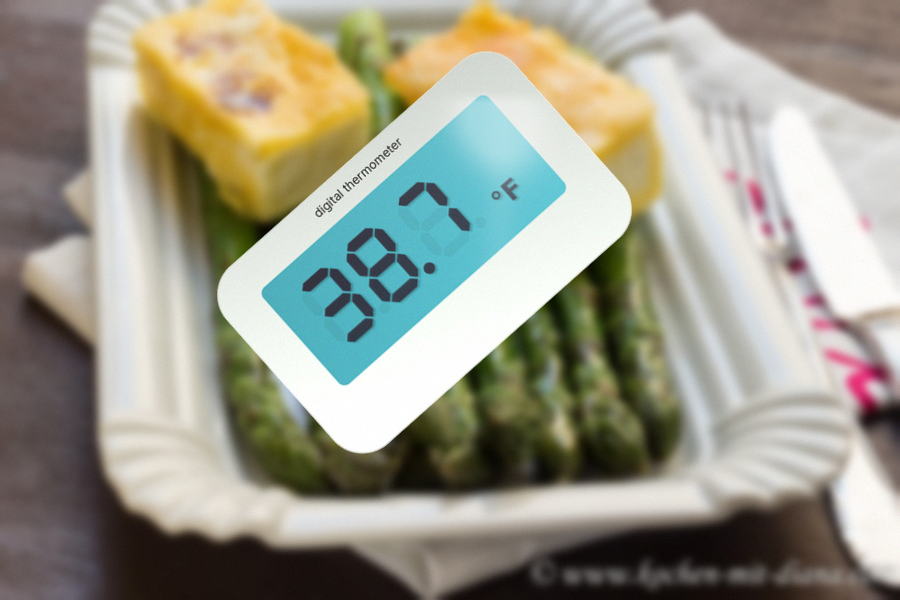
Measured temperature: 38.7 °F
